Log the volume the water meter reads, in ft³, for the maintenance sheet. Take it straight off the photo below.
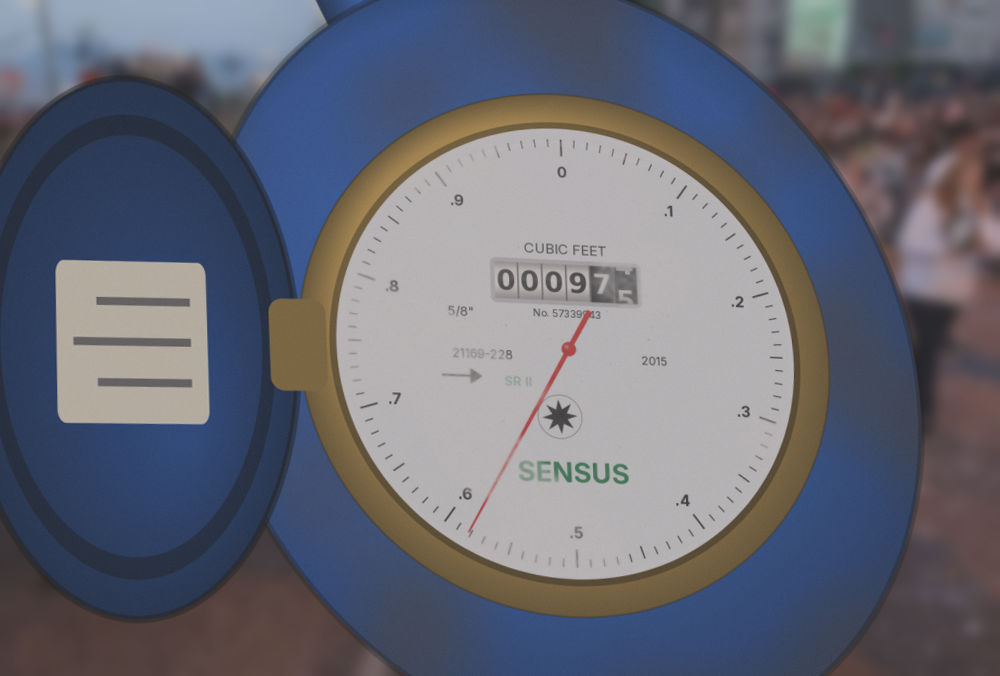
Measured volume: 974.58 ft³
